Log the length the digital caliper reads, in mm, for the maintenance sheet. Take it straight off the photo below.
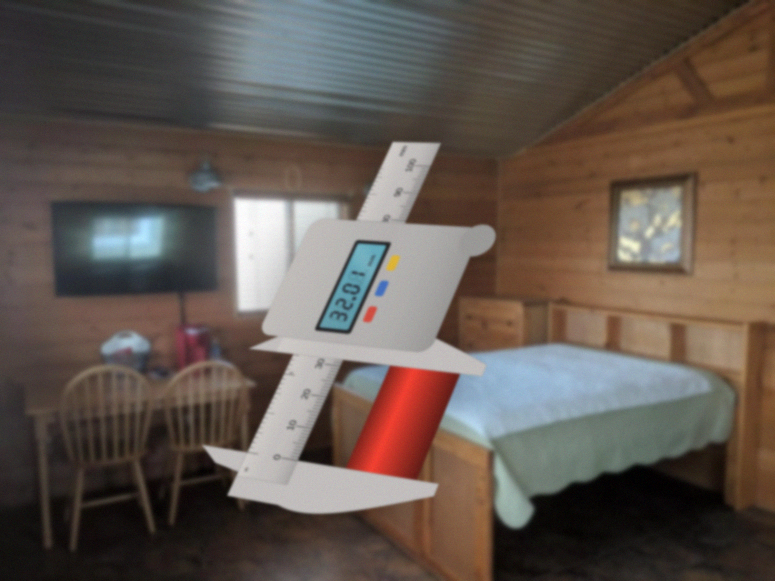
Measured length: 32.01 mm
